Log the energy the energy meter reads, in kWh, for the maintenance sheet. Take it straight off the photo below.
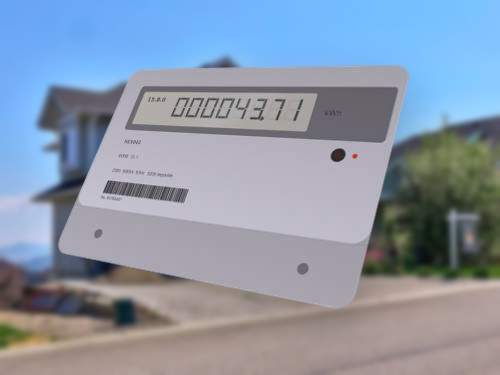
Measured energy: 43.71 kWh
